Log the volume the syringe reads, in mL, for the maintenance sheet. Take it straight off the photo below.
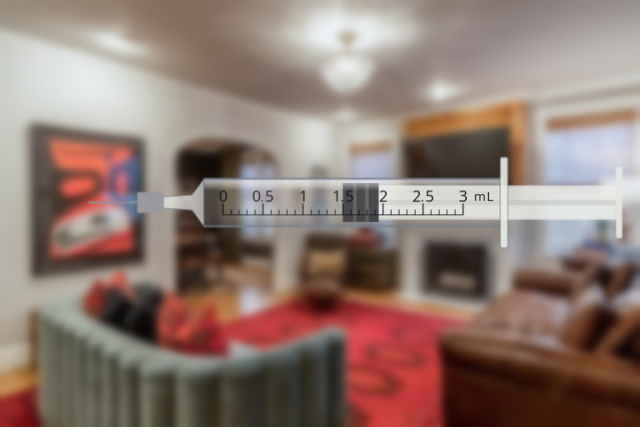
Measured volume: 1.5 mL
